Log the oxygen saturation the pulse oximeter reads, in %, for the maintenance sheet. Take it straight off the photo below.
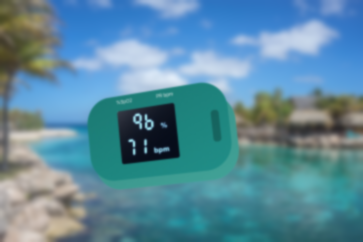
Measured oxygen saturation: 96 %
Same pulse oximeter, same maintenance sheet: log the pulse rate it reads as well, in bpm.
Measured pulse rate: 71 bpm
